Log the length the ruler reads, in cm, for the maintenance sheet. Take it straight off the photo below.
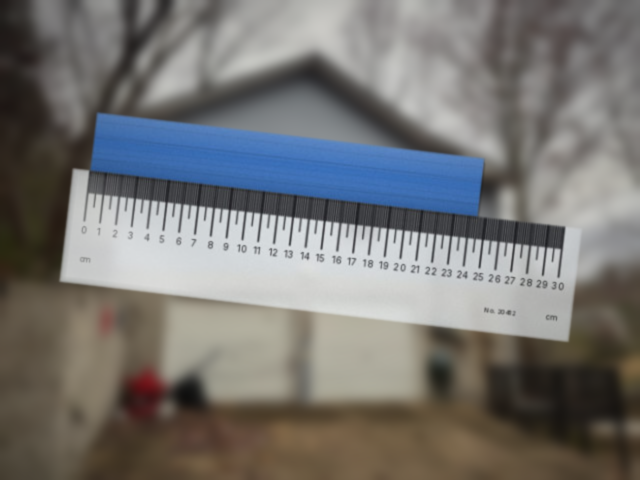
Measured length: 24.5 cm
